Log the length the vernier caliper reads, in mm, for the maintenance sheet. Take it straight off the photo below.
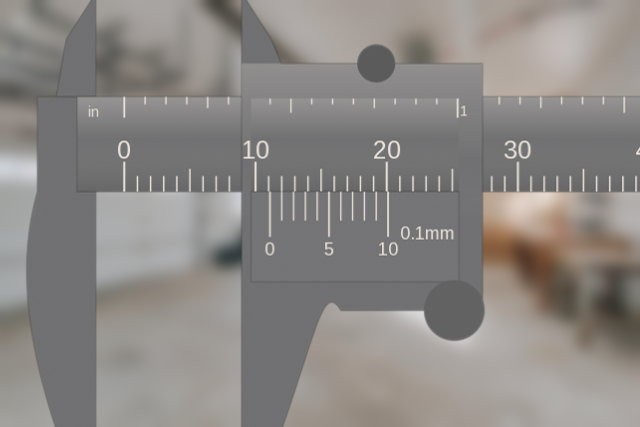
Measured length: 11.1 mm
